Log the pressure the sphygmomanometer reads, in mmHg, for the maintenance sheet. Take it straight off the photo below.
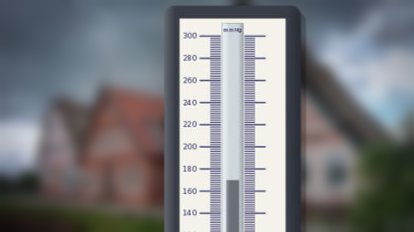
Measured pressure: 170 mmHg
